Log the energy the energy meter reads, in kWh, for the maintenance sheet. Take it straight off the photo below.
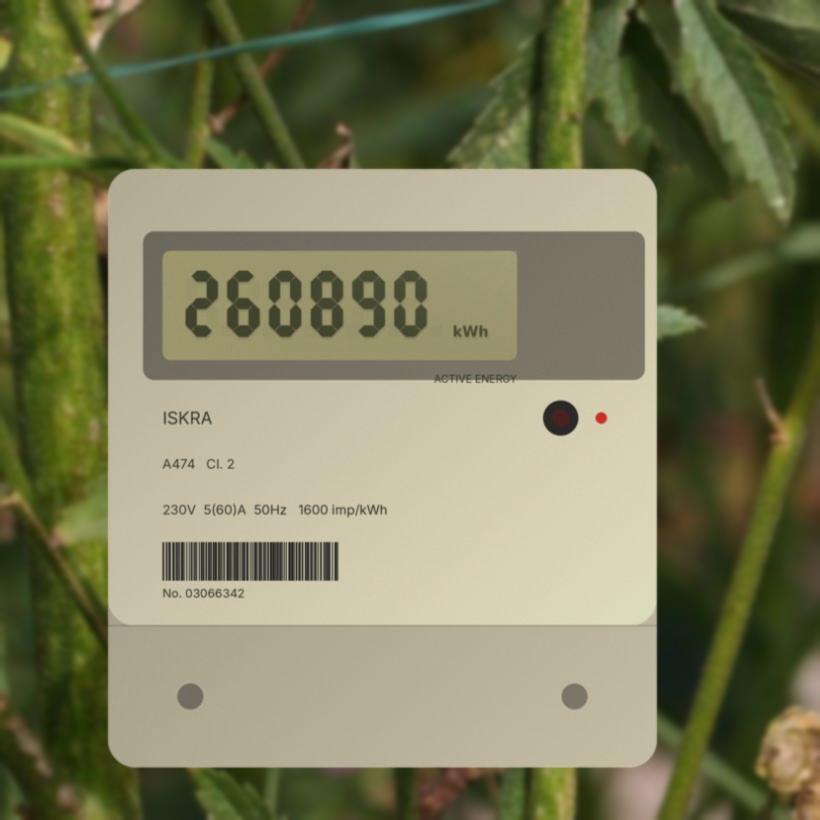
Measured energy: 260890 kWh
